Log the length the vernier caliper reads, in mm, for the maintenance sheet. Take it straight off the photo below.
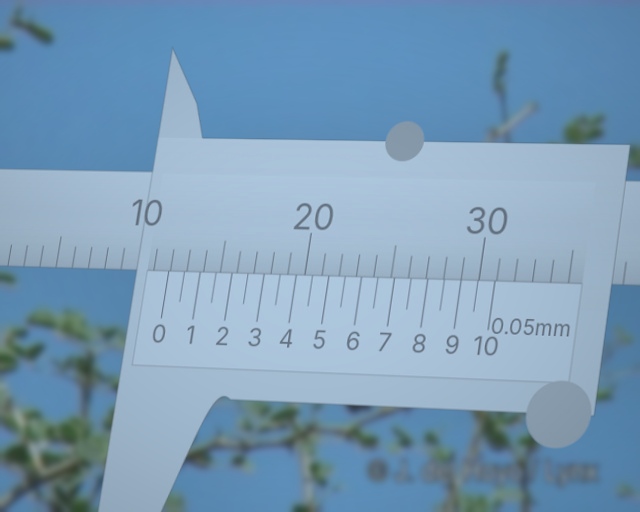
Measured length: 11.9 mm
